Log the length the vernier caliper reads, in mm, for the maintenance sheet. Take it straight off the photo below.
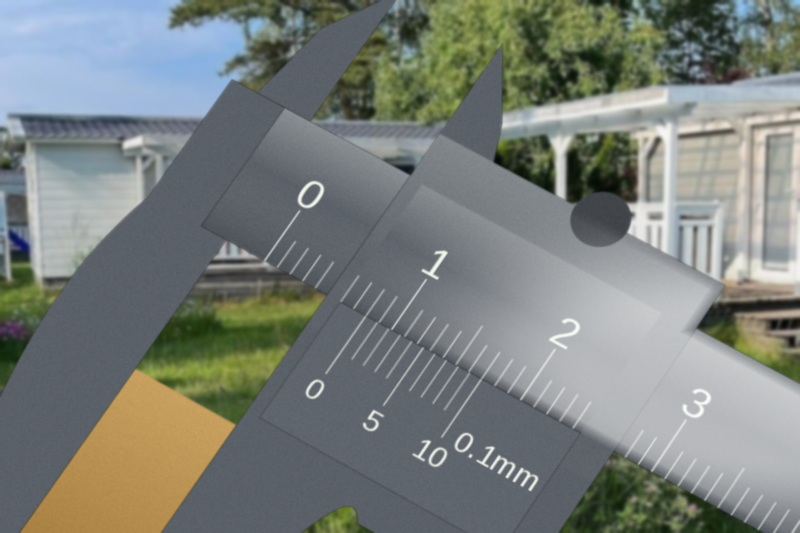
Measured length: 8.0 mm
